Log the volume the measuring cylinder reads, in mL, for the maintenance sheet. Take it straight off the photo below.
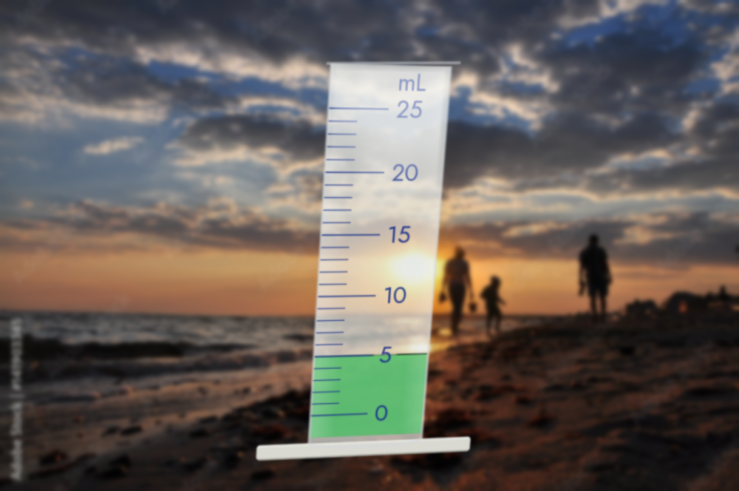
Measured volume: 5 mL
